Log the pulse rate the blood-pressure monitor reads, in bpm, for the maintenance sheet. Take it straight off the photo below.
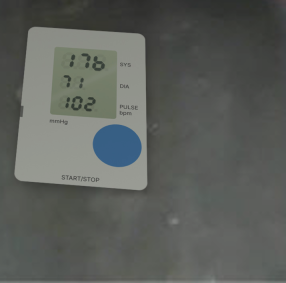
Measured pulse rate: 102 bpm
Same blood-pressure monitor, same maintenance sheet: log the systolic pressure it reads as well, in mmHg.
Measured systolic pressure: 176 mmHg
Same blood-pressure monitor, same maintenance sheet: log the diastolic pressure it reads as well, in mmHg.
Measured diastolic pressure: 71 mmHg
